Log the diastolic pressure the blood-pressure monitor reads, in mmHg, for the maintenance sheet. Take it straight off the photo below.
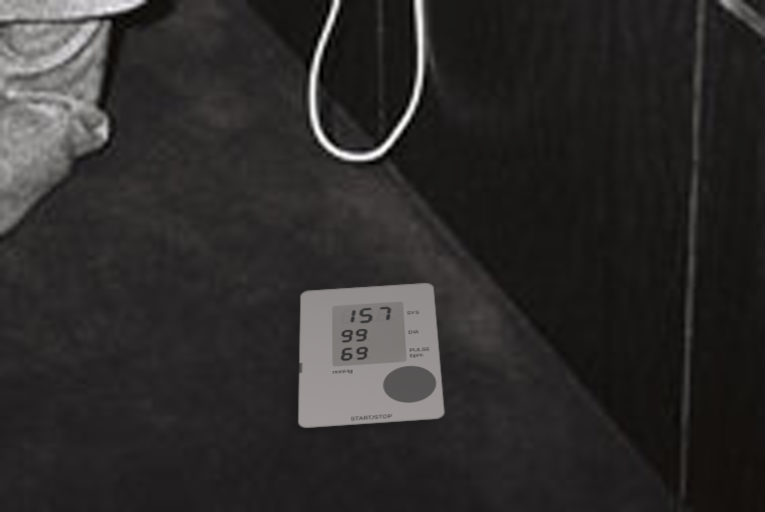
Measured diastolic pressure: 99 mmHg
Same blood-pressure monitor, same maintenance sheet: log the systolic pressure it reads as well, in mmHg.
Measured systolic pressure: 157 mmHg
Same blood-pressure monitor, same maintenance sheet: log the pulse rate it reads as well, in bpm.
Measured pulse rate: 69 bpm
